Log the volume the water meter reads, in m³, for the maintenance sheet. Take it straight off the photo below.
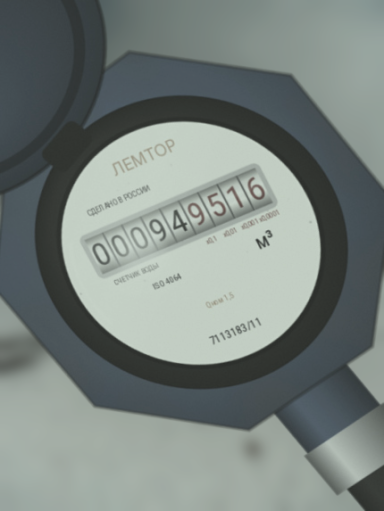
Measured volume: 94.9516 m³
